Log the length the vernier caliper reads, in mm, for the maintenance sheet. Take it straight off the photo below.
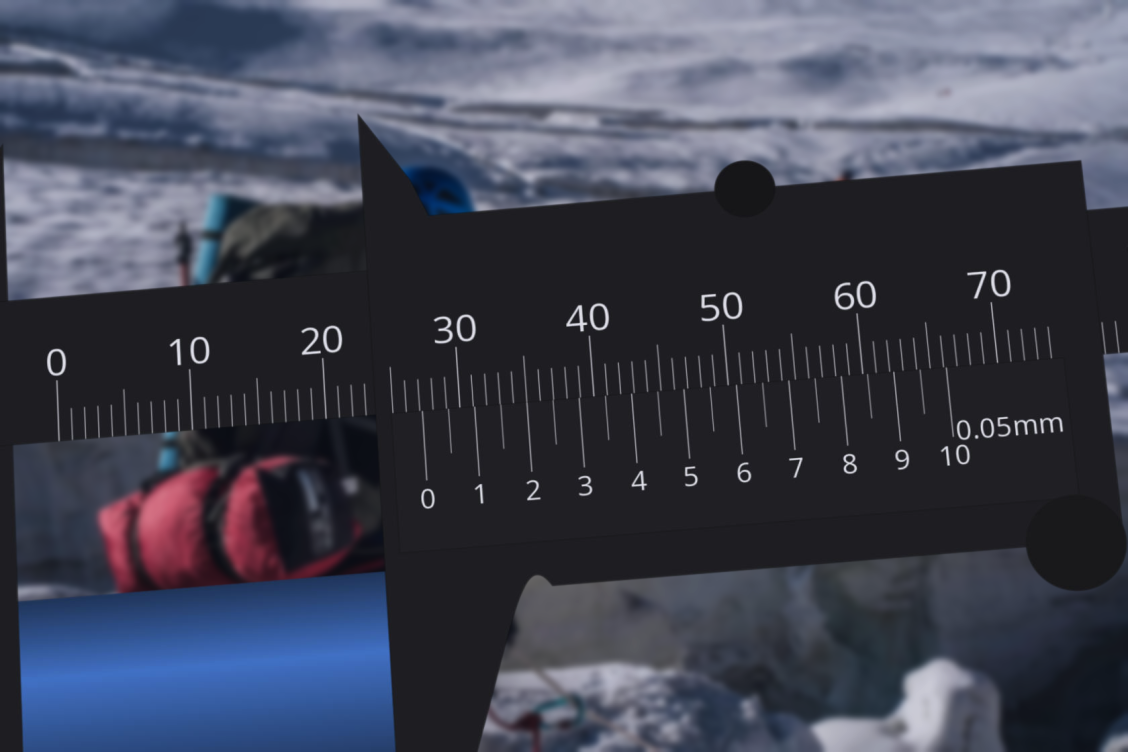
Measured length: 27.2 mm
